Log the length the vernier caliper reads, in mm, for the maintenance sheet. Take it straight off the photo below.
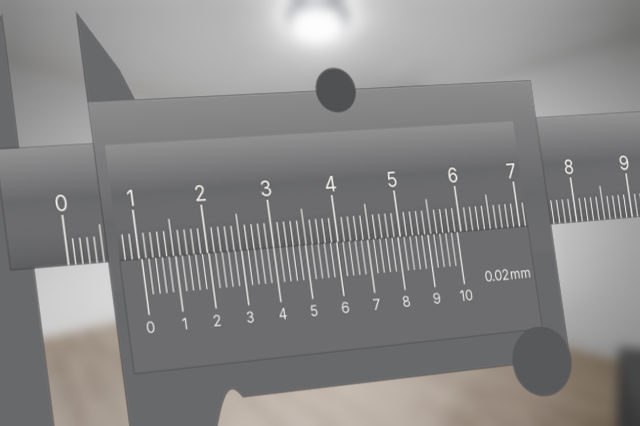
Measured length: 10.4 mm
